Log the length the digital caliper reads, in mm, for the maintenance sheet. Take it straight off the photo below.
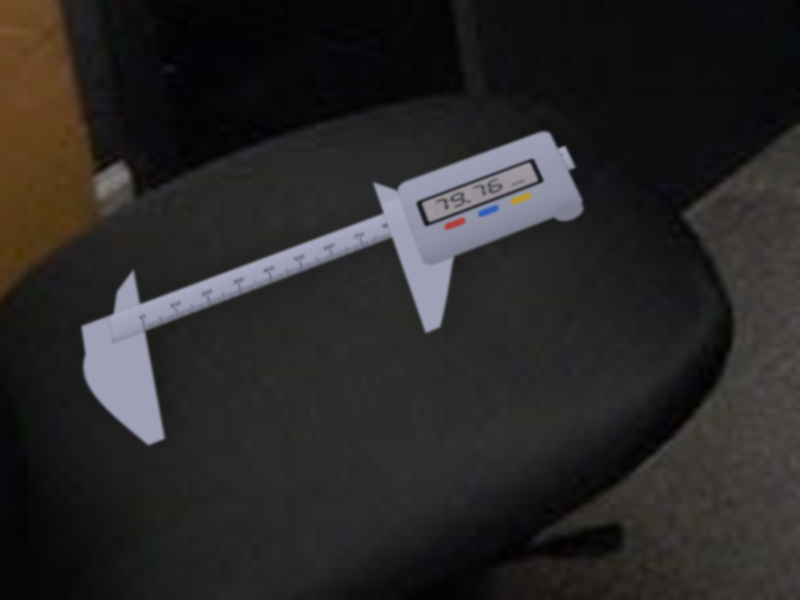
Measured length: 79.76 mm
